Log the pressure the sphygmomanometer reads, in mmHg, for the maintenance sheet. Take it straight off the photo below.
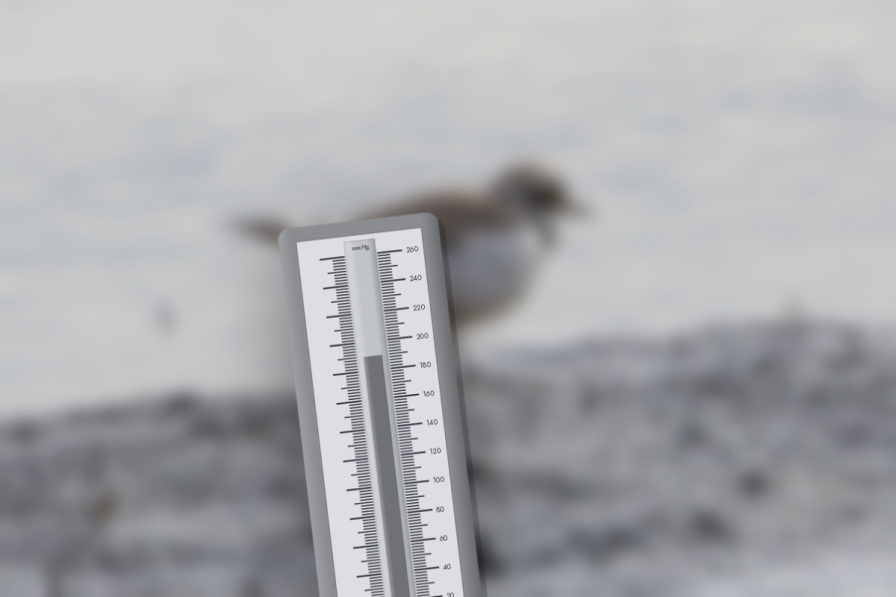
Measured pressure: 190 mmHg
